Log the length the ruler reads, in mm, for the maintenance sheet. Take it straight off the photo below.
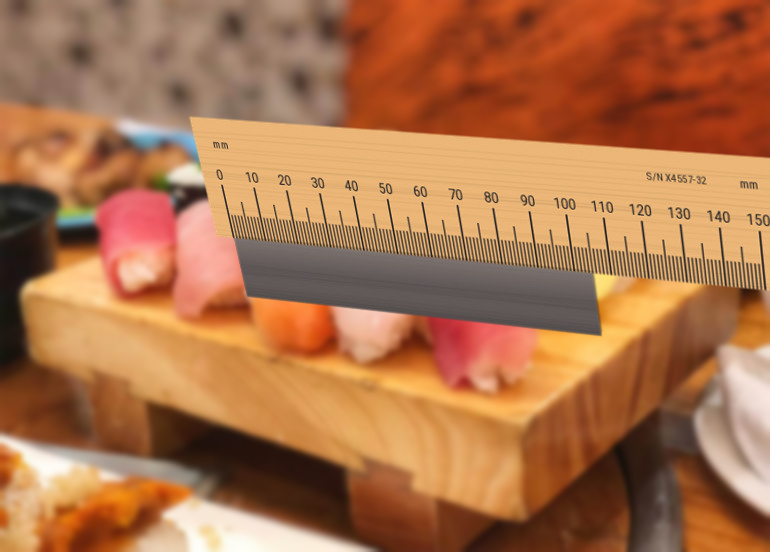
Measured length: 105 mm
